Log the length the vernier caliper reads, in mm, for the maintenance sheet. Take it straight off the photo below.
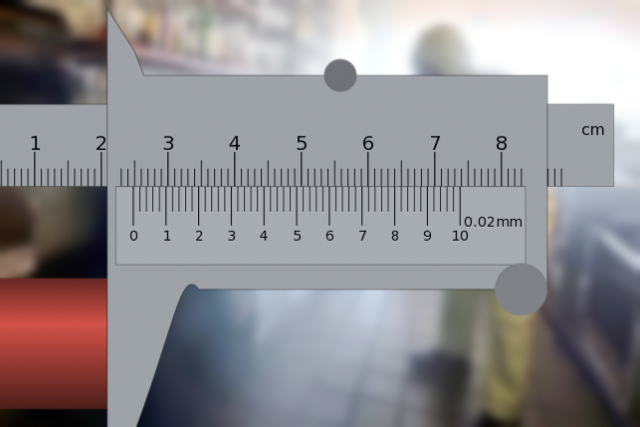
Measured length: 24.8 mm
